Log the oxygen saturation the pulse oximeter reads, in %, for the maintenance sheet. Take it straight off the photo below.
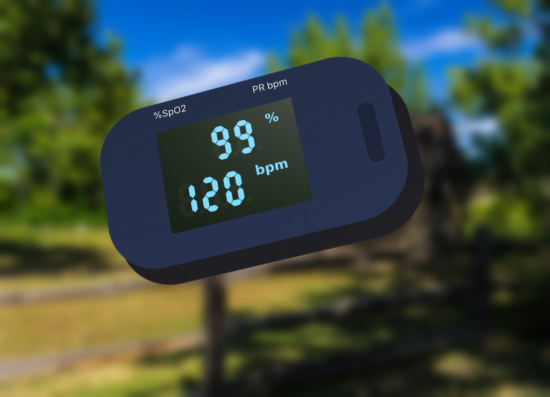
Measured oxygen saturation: 99 %
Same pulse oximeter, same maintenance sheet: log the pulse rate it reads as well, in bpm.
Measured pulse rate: 120 bpm
